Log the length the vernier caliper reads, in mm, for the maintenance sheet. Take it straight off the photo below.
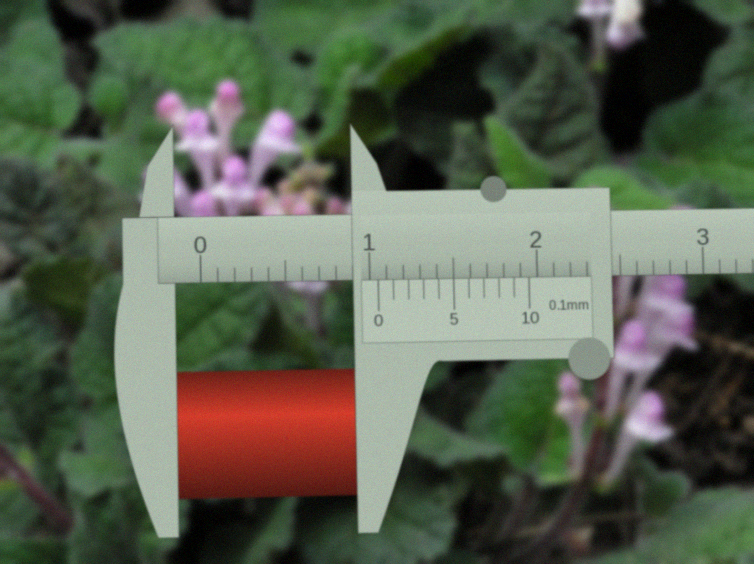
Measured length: 10.5 mm
